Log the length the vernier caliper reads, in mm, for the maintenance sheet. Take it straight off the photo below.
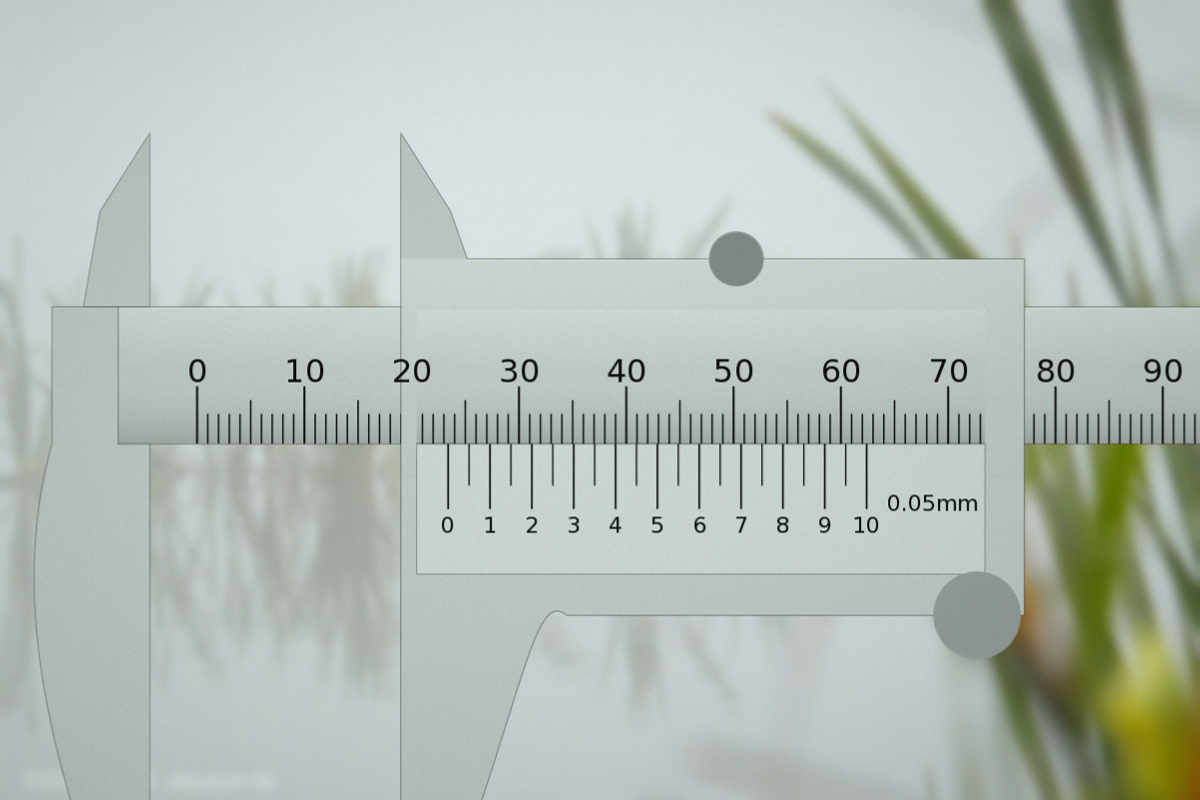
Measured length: 23.4 mm
